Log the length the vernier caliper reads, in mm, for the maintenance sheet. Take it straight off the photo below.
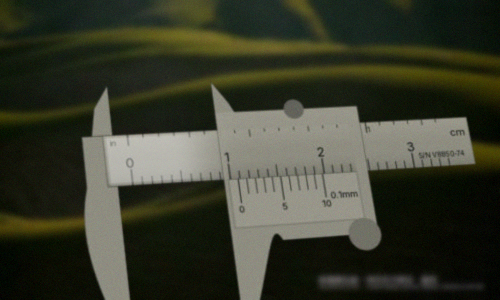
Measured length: 10.8 mm
